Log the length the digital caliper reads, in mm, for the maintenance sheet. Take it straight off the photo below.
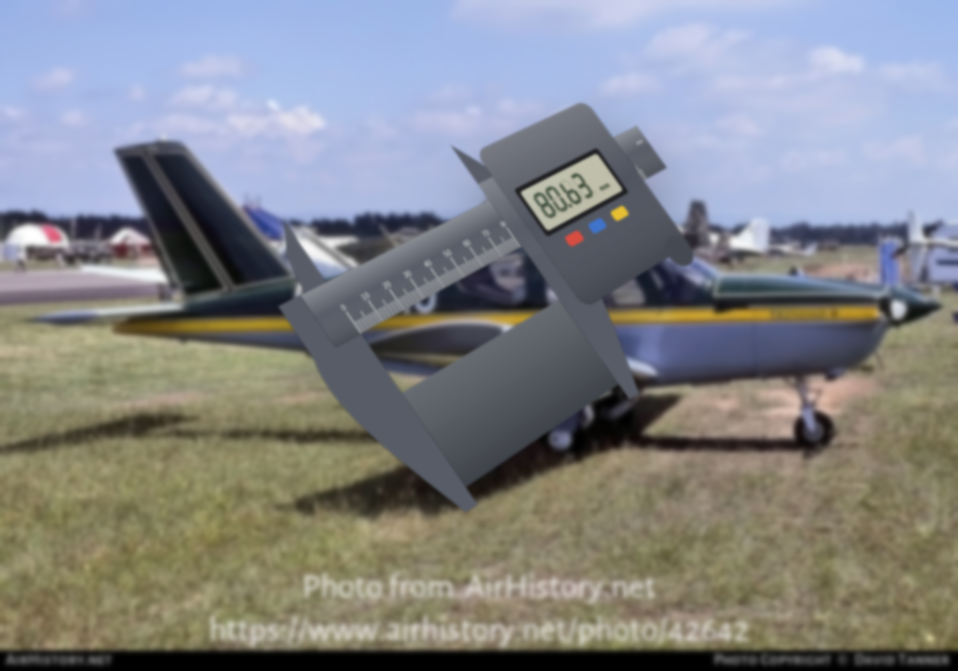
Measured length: 80.63 mm
